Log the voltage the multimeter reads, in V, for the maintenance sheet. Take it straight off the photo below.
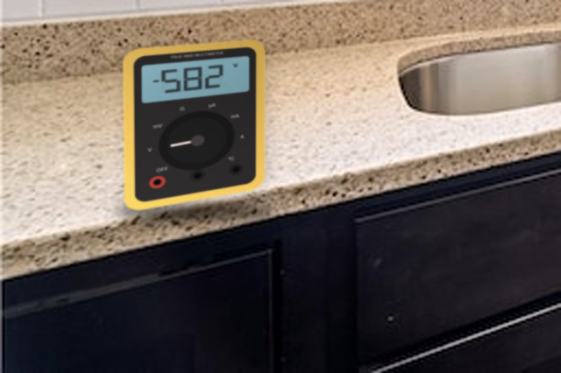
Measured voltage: -582 V
